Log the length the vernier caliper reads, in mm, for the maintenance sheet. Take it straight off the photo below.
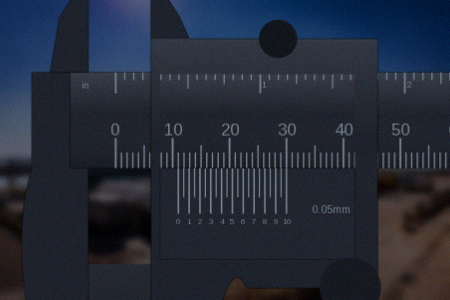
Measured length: 11.0 mm
